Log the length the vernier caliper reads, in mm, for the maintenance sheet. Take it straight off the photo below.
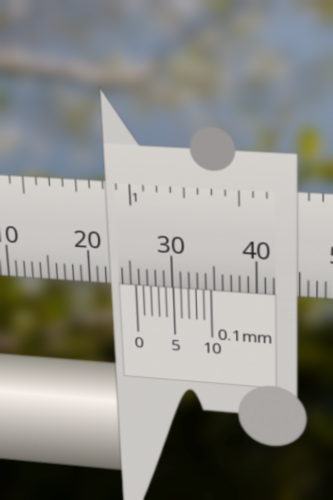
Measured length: 25.6 mm
